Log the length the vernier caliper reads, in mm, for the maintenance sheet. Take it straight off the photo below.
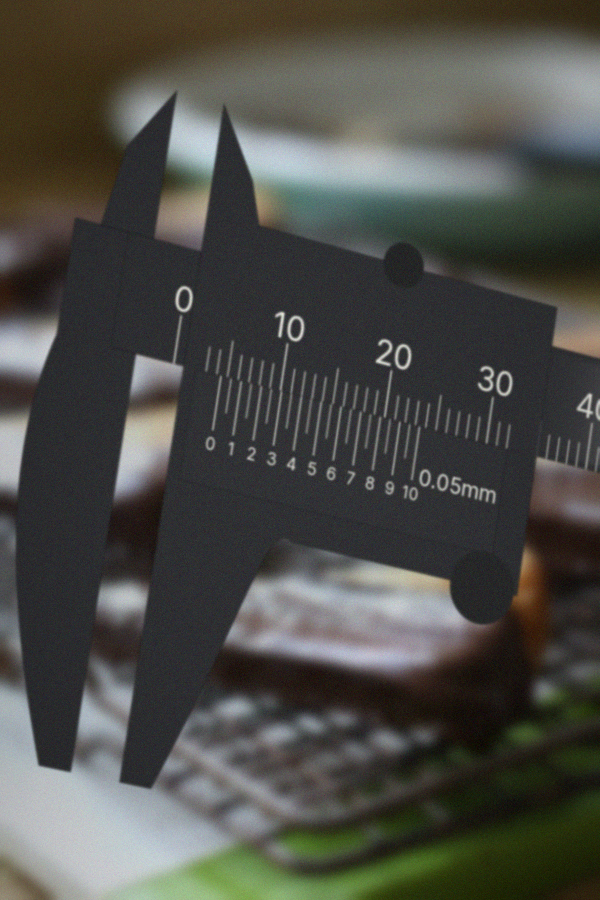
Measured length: 4.4 mm
